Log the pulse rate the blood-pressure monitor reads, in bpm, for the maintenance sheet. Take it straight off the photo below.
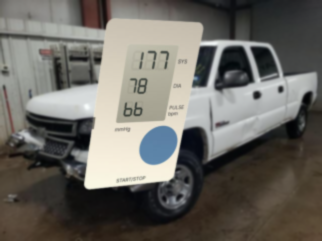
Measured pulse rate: 66 bpm
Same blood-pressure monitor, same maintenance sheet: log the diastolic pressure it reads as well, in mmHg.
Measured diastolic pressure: 78 mmHg
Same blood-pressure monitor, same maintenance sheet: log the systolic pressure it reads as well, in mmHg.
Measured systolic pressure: 177 mmHg
